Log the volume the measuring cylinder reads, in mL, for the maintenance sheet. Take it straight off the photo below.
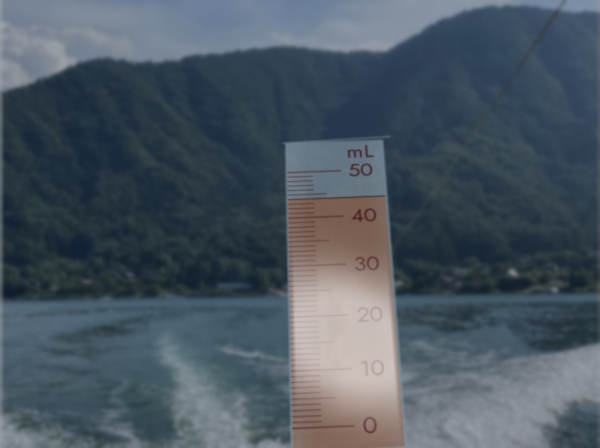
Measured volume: 44 mL
